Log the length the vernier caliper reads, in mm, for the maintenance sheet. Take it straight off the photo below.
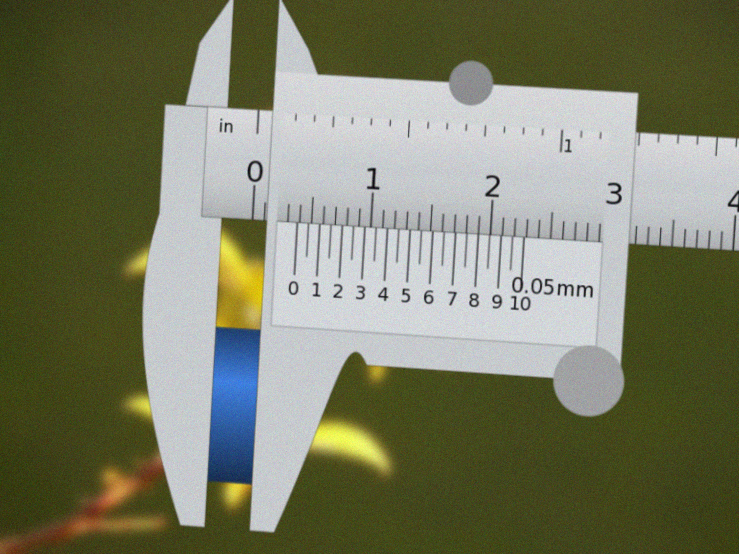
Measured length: 3.8 mm
